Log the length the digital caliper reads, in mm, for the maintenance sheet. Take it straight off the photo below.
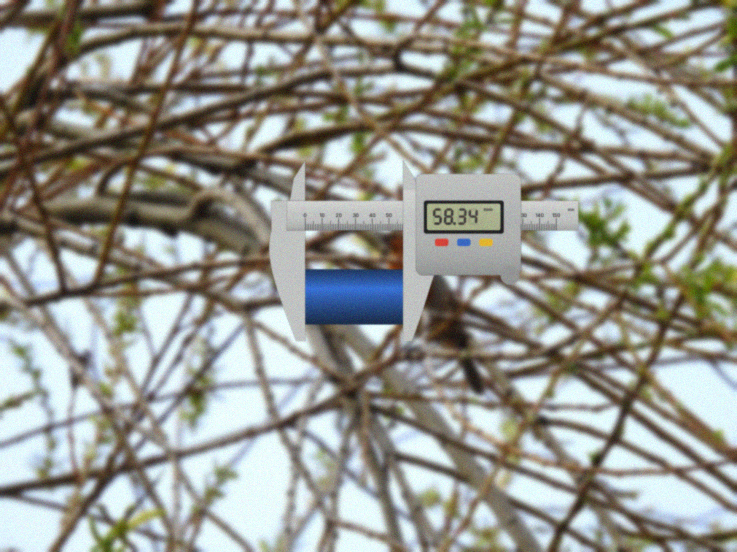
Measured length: 58.34 mm
